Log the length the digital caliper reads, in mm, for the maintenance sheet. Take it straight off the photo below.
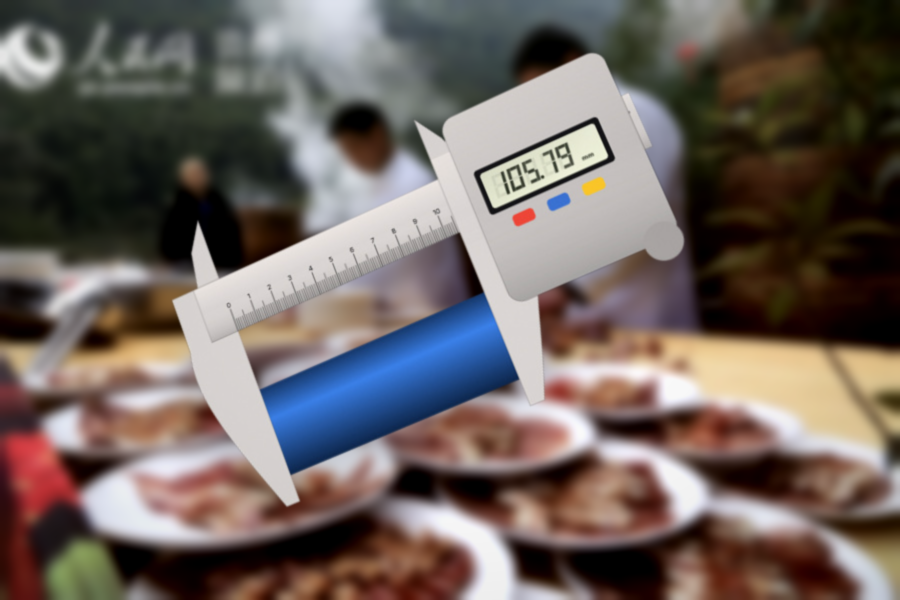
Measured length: 105.79 mm
